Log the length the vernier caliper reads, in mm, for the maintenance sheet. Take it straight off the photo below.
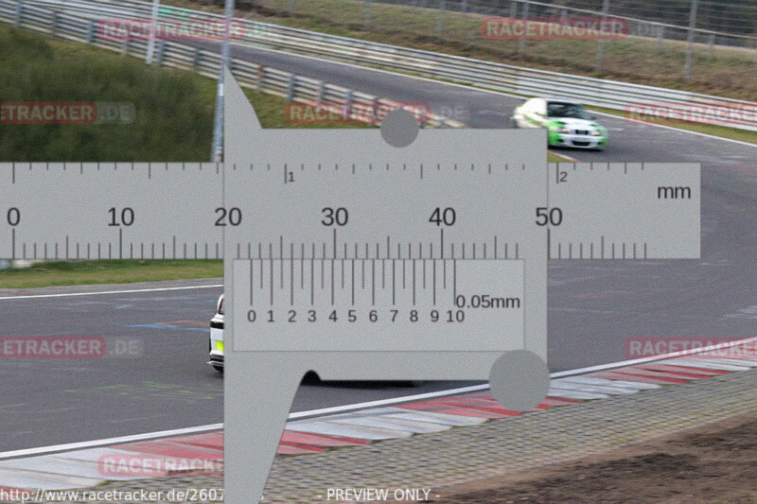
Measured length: 22.2 mm
